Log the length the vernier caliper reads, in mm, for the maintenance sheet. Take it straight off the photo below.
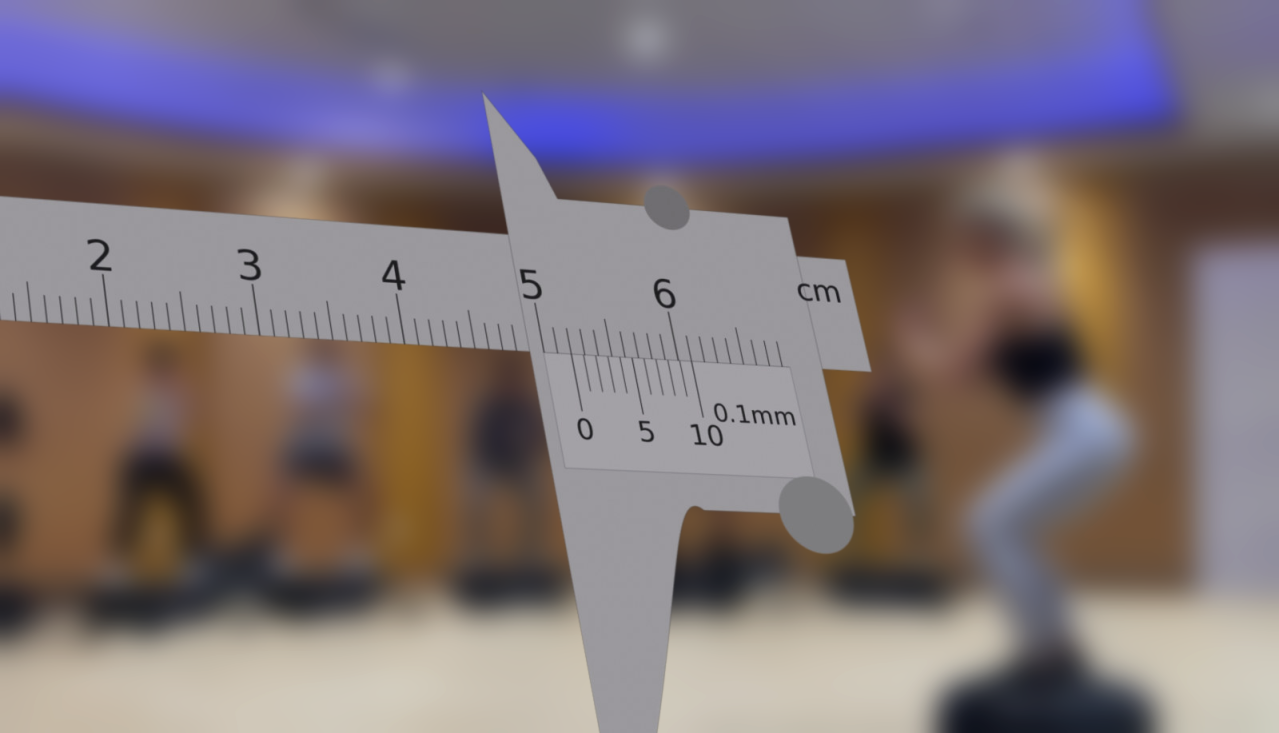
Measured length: 52.0 mm
